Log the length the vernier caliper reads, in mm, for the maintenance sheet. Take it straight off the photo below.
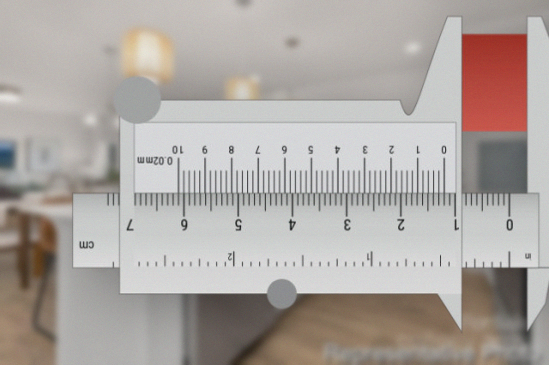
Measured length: 12.0 mm
